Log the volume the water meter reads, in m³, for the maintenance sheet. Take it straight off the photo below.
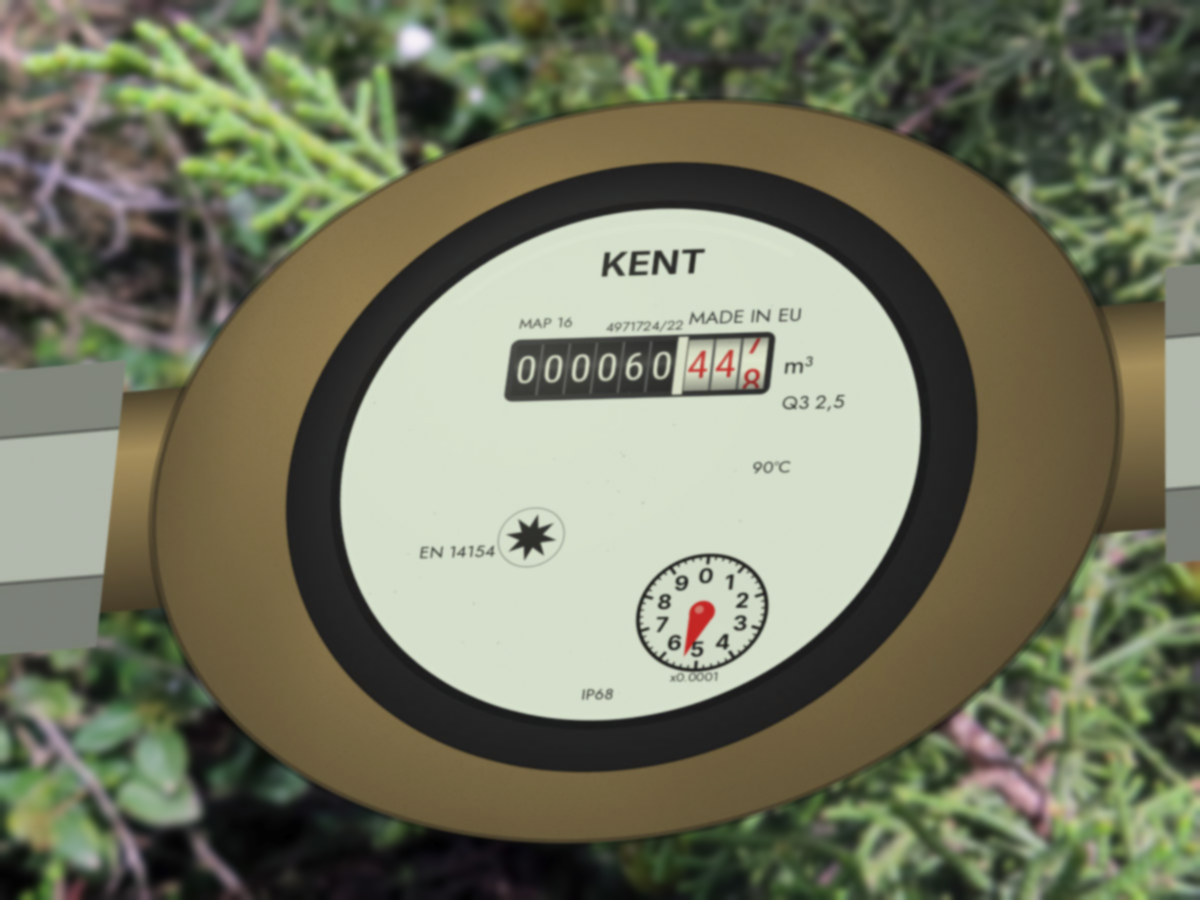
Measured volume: 60.4475 m³
